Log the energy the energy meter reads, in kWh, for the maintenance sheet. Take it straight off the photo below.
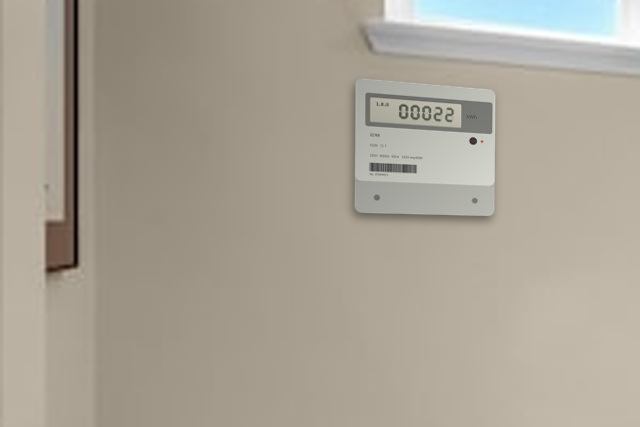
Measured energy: 22 kWh
